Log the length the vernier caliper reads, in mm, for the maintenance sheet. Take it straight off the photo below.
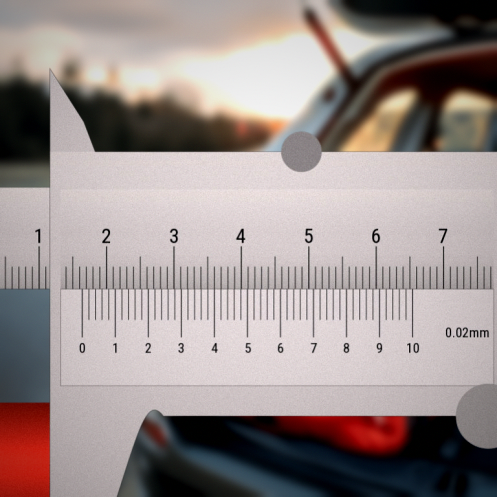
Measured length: 16.4 mm
